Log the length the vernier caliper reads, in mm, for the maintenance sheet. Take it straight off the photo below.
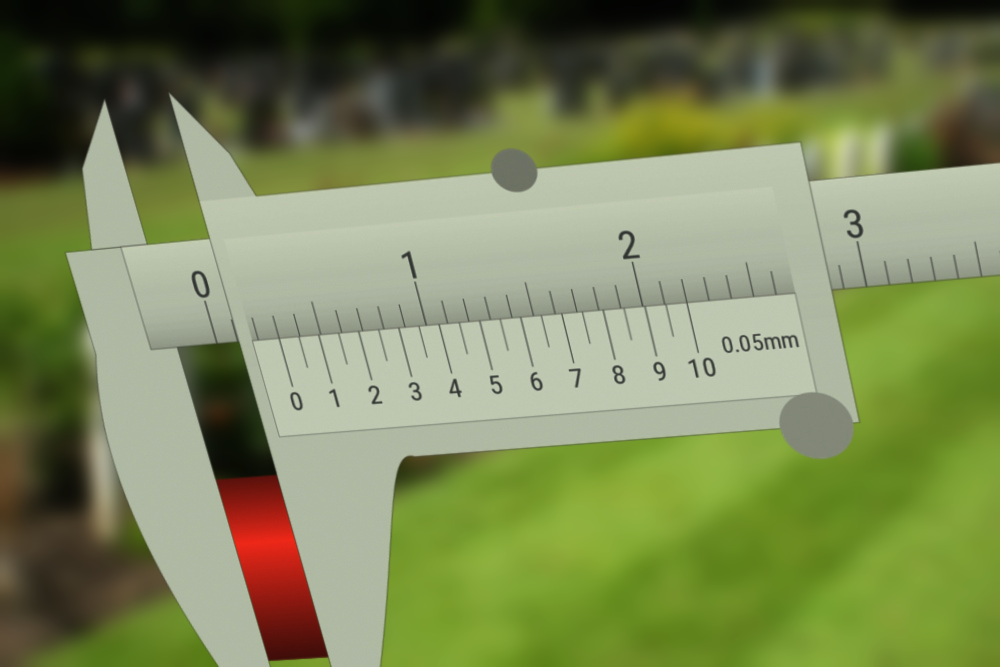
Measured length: 3.0 mm
